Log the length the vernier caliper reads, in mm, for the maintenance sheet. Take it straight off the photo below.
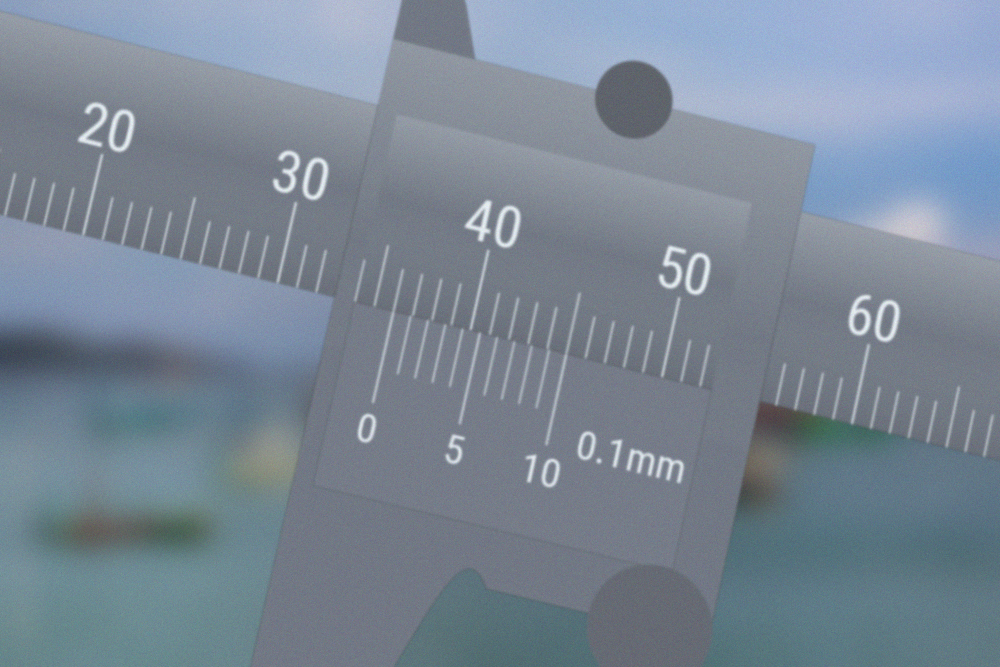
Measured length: 36.0 mm
